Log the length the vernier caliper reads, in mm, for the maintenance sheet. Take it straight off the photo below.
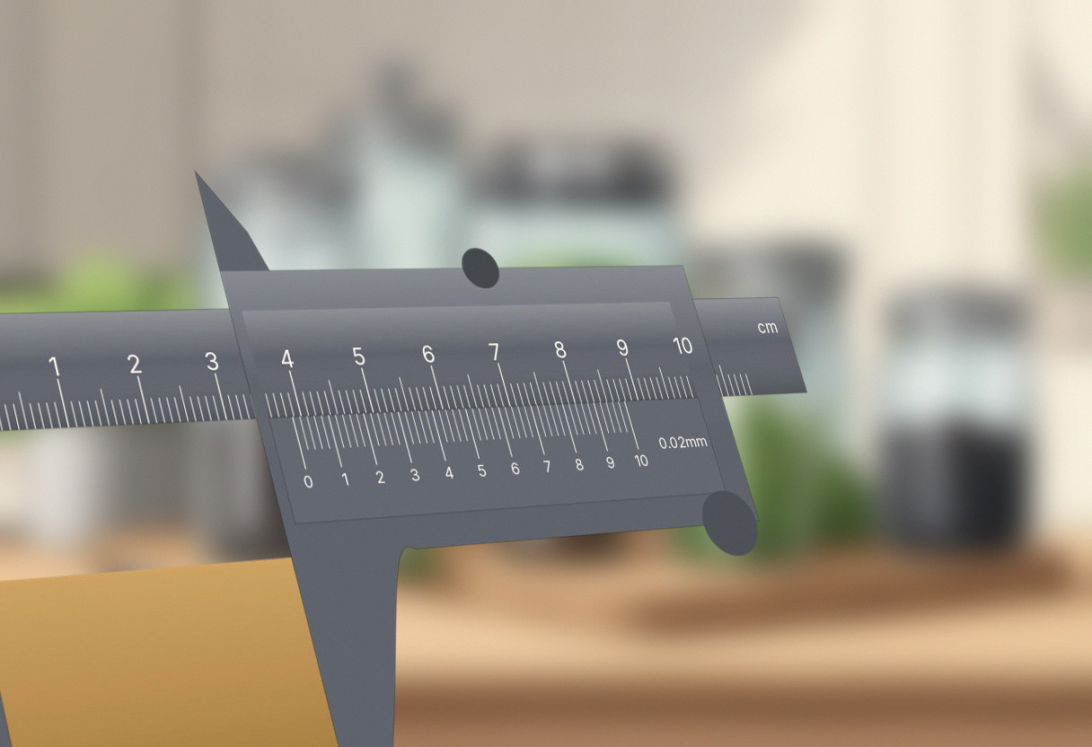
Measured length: 38.8 mm
